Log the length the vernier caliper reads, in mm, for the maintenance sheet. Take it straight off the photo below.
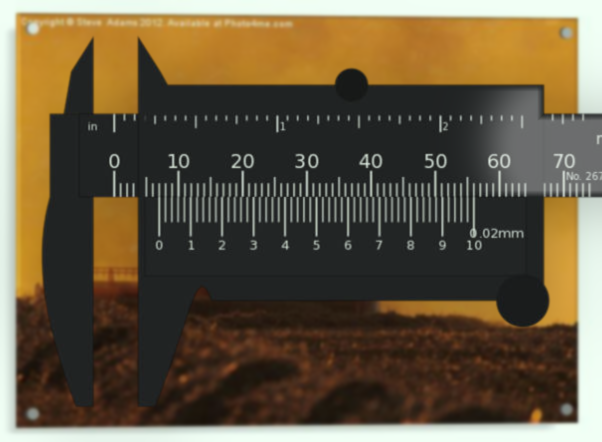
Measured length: 7.0 mm
